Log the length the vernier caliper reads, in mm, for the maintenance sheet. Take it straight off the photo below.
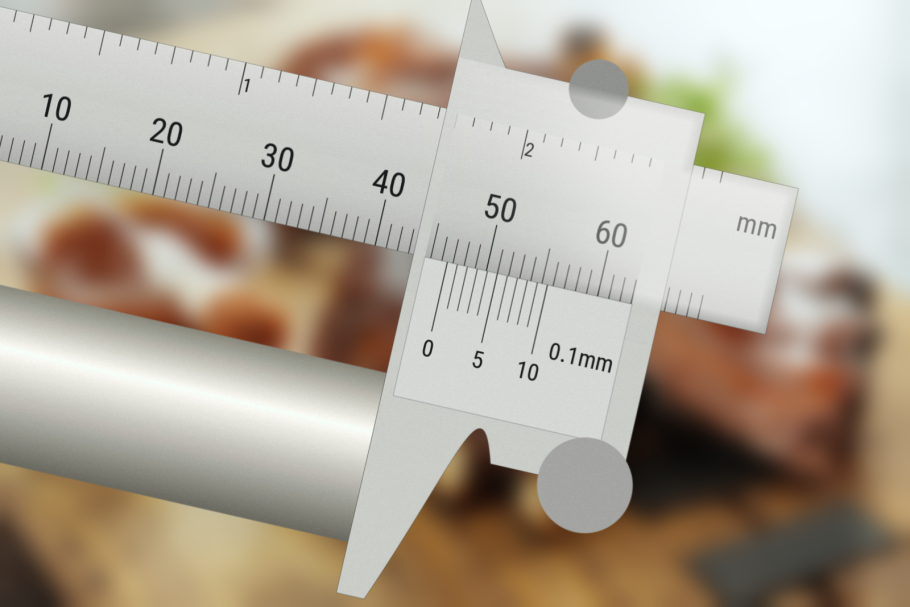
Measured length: 46.5 mm
